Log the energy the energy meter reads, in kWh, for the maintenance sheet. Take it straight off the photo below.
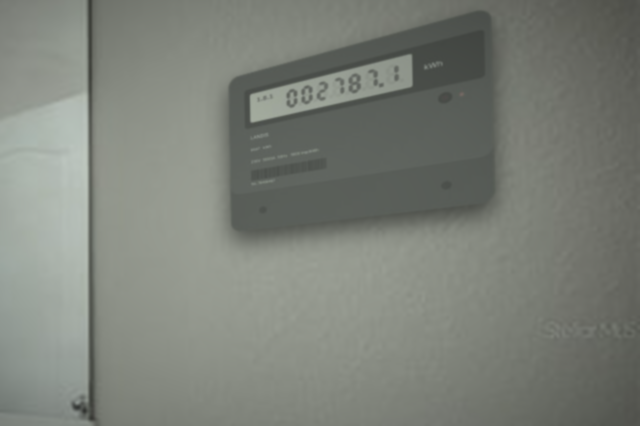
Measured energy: 2787.1 kWh
